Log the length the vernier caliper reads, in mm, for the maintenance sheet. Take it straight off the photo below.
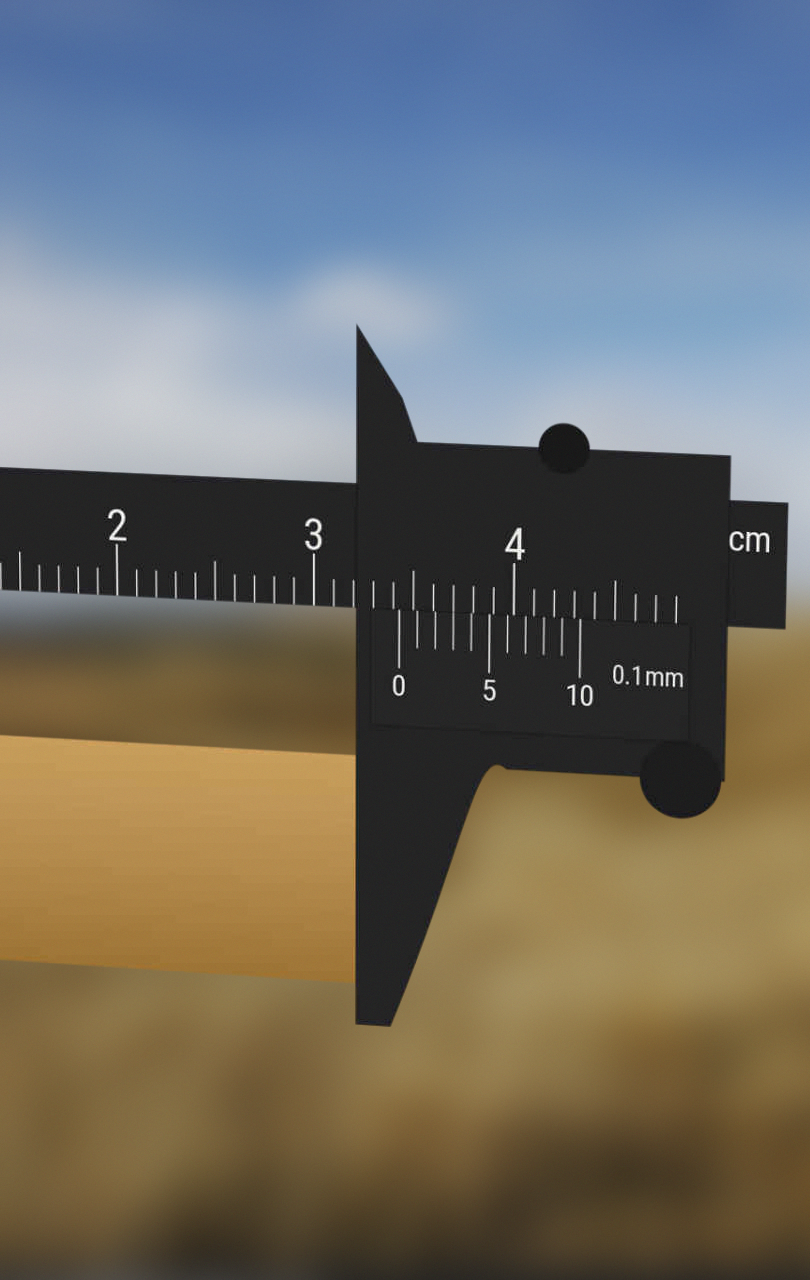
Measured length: 34.3 mm
